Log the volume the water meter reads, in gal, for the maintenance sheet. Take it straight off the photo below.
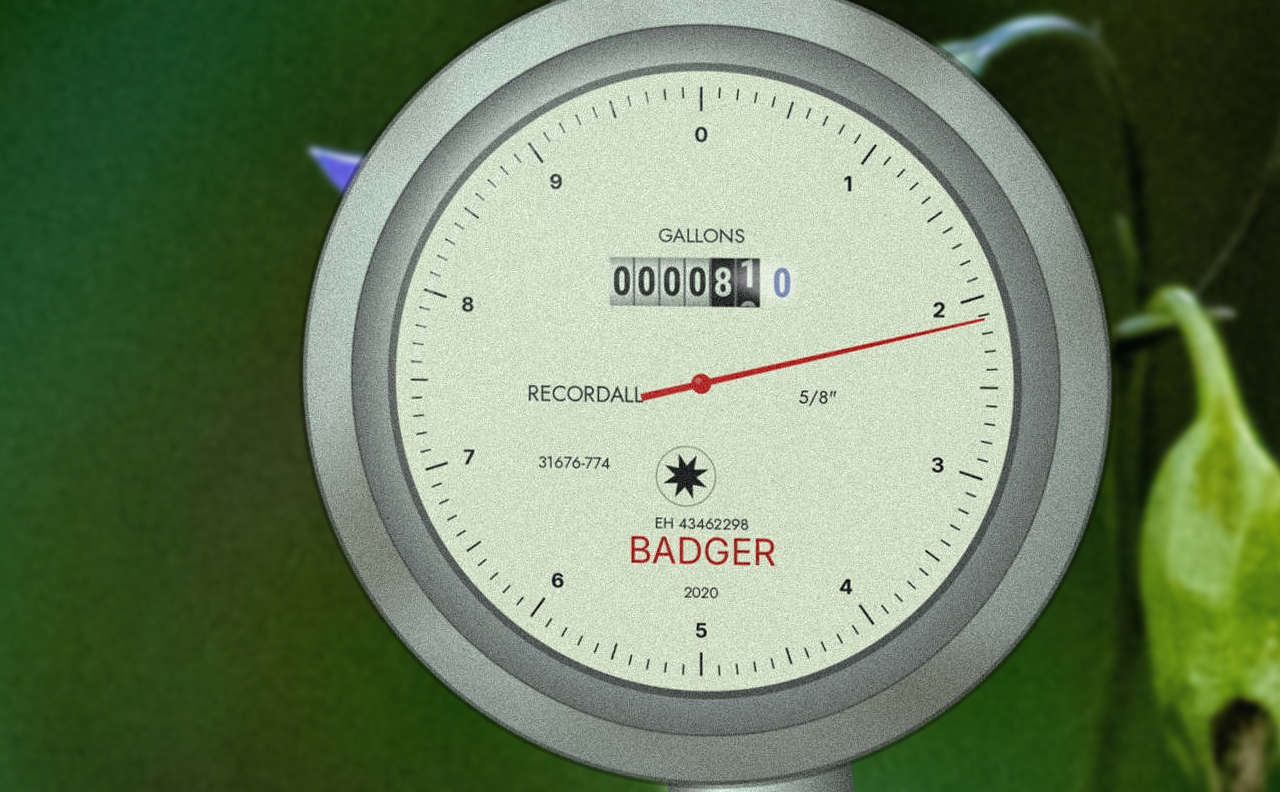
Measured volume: 812.1 gal
